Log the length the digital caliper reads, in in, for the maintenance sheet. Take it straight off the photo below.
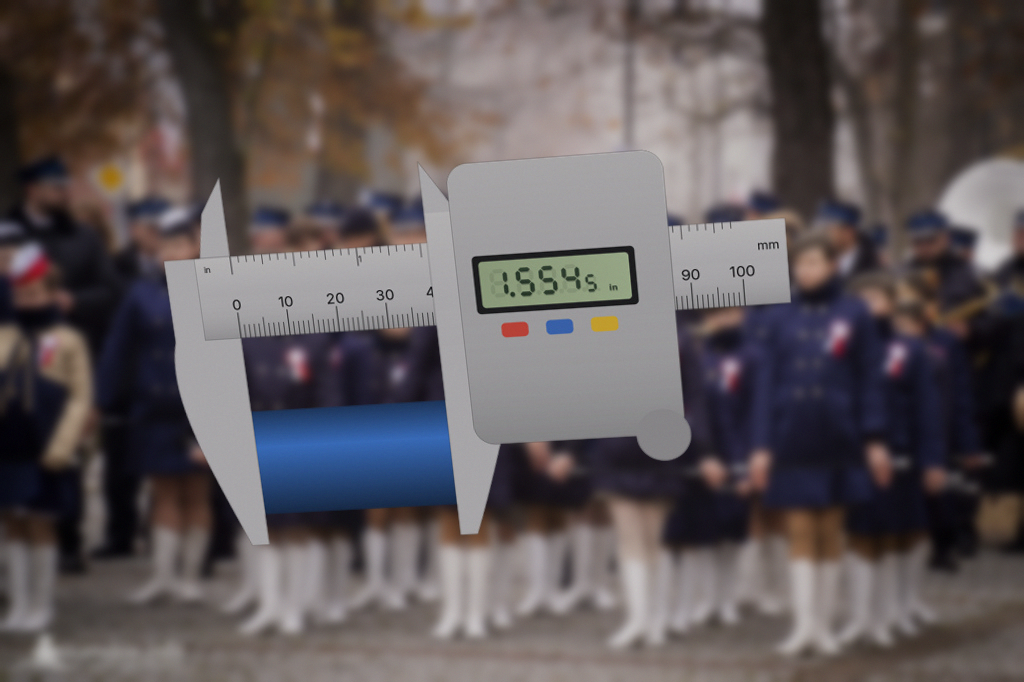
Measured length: 1.5545 in
